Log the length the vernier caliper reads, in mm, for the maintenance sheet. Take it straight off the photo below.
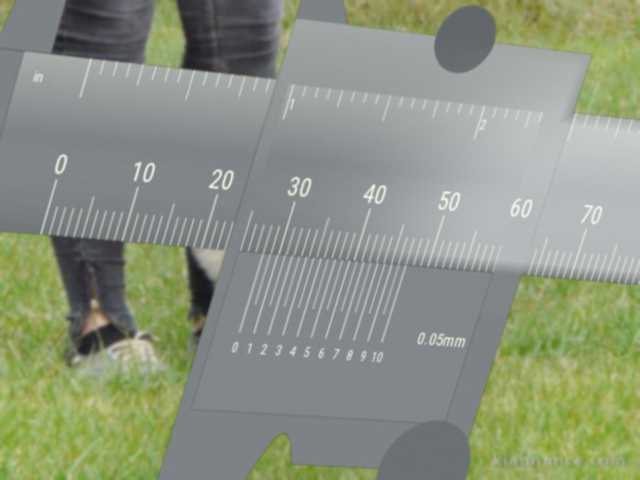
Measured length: 28.0 mm
